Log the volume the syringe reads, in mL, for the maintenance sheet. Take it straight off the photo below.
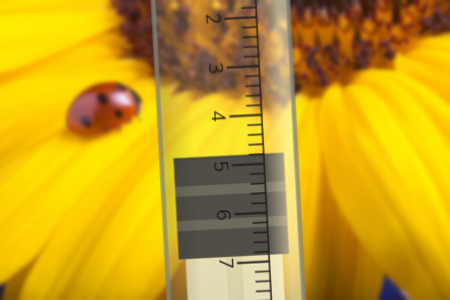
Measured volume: 4.8 mL
